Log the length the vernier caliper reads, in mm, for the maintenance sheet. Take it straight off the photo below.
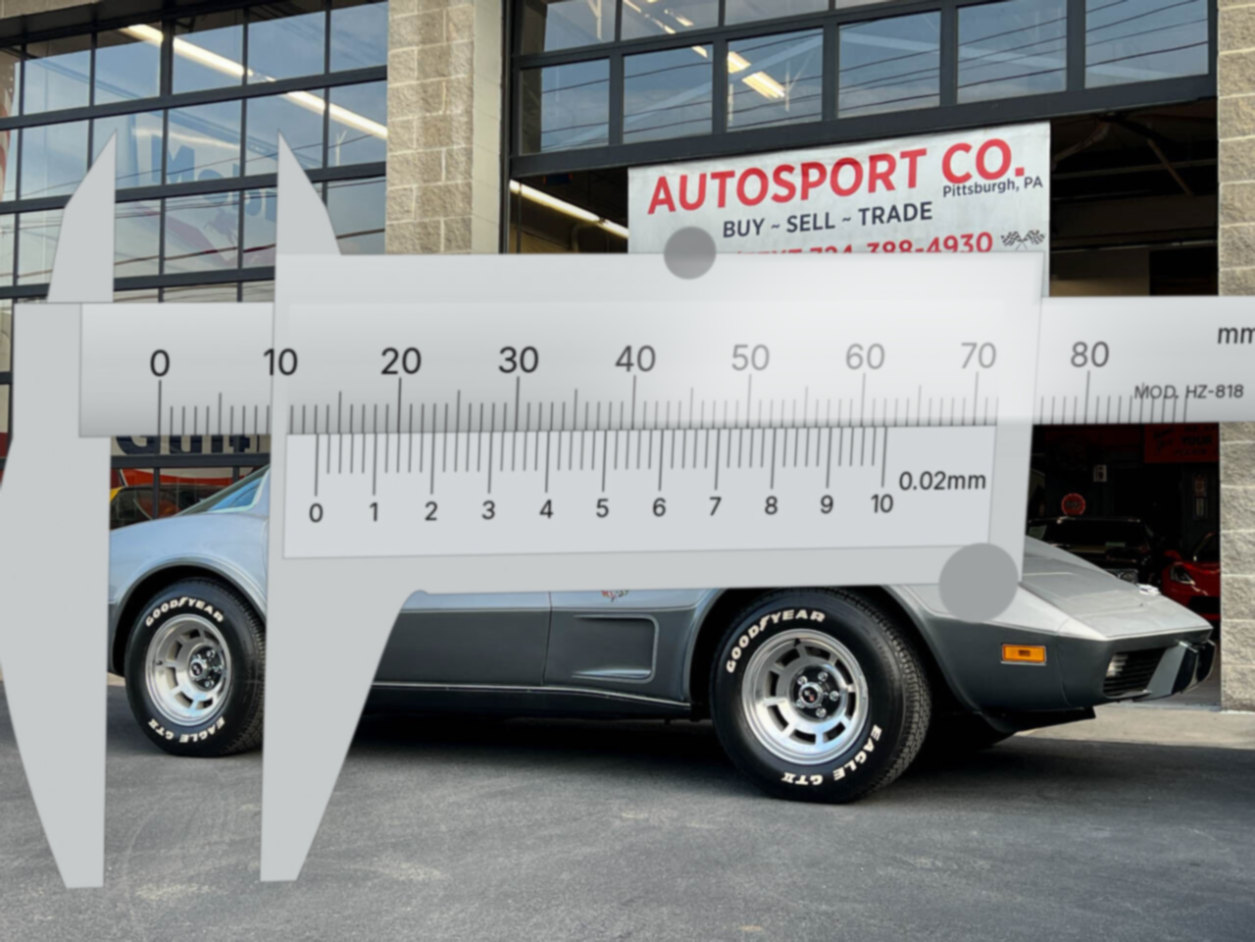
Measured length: 13.2 mm
